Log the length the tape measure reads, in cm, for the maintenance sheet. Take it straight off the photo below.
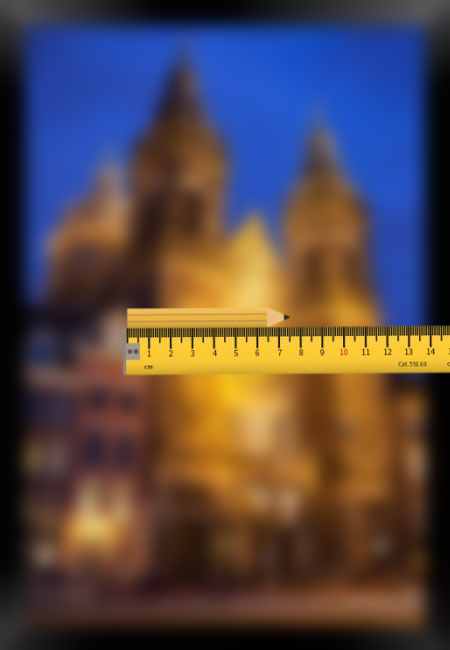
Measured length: 7.5 cm
